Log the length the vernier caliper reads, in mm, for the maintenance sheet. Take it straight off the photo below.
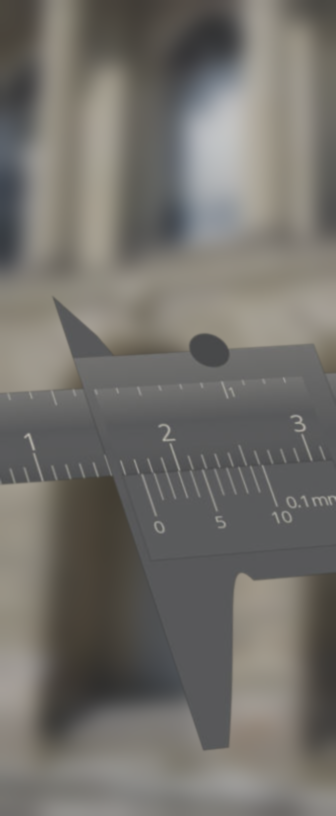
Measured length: 17.2 mm
